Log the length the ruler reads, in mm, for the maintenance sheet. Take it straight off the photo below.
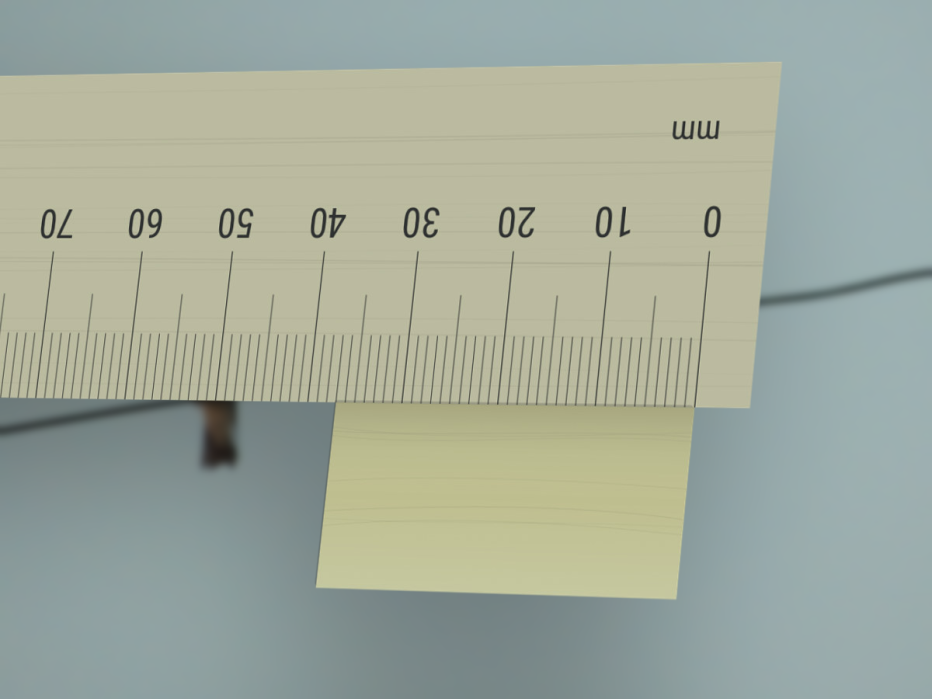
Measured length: 37 mm
